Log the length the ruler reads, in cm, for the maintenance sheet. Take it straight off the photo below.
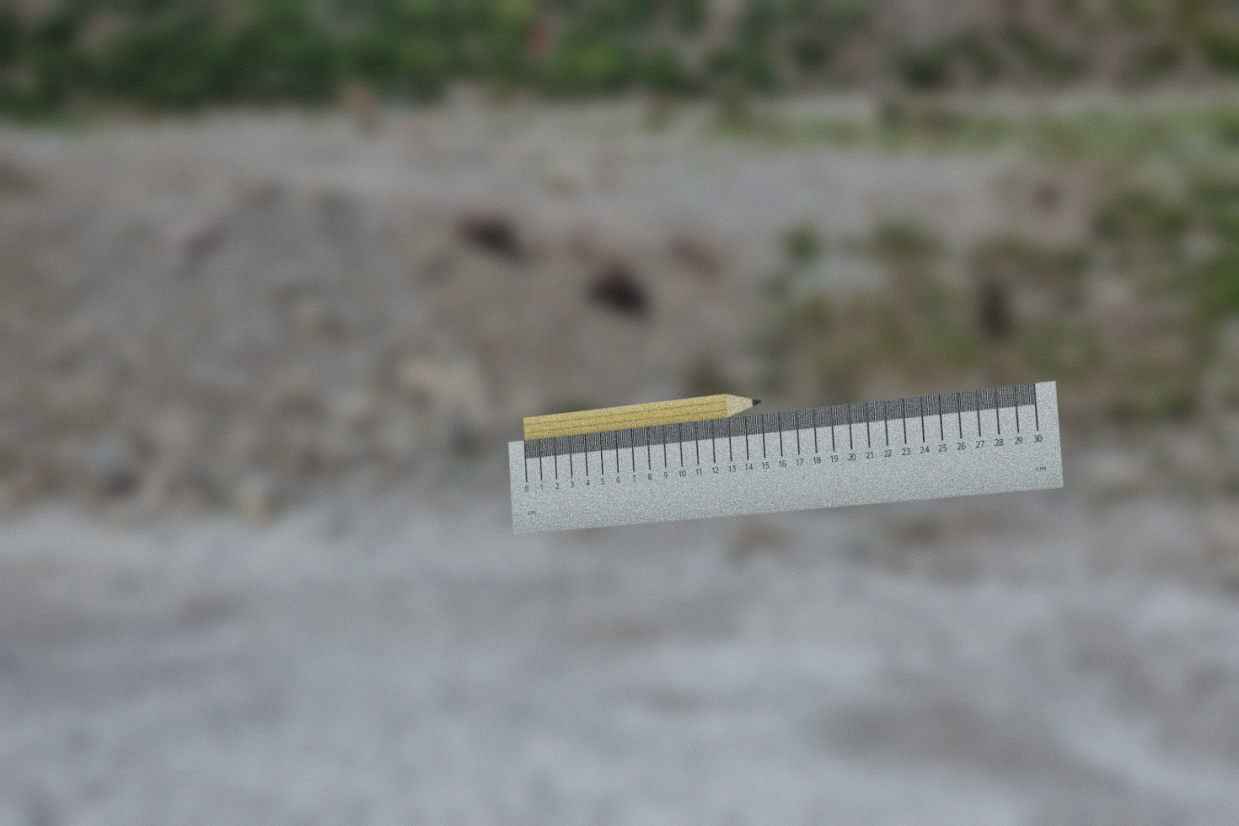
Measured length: 15 cm
